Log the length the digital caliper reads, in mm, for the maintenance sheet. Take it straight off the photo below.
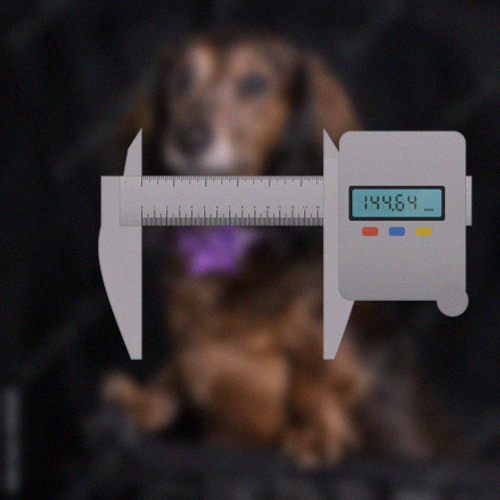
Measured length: 144.64 mm
